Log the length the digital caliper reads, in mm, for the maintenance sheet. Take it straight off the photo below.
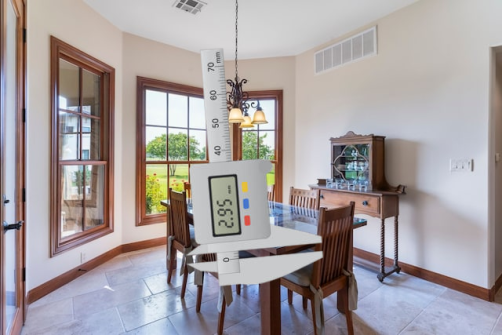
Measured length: 2.95 mm
